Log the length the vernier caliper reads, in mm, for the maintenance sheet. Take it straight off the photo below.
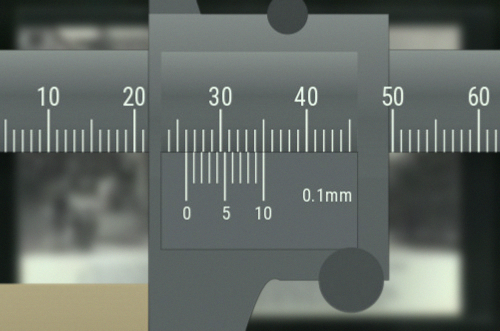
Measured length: 26.0 mm
